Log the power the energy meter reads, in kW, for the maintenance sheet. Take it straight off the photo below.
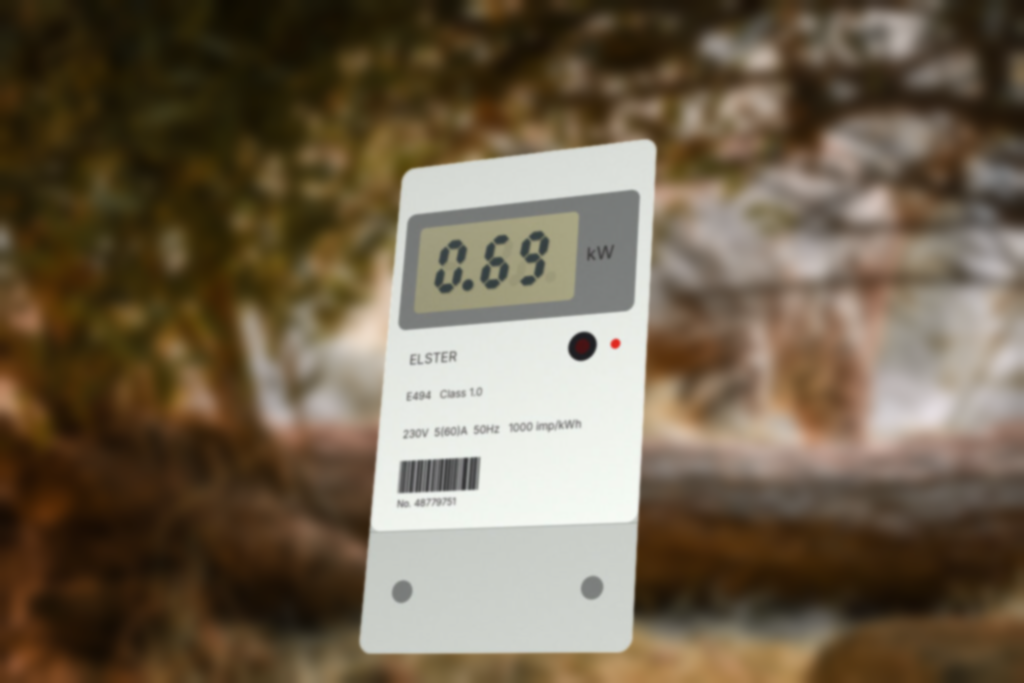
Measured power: 0.69 kW
